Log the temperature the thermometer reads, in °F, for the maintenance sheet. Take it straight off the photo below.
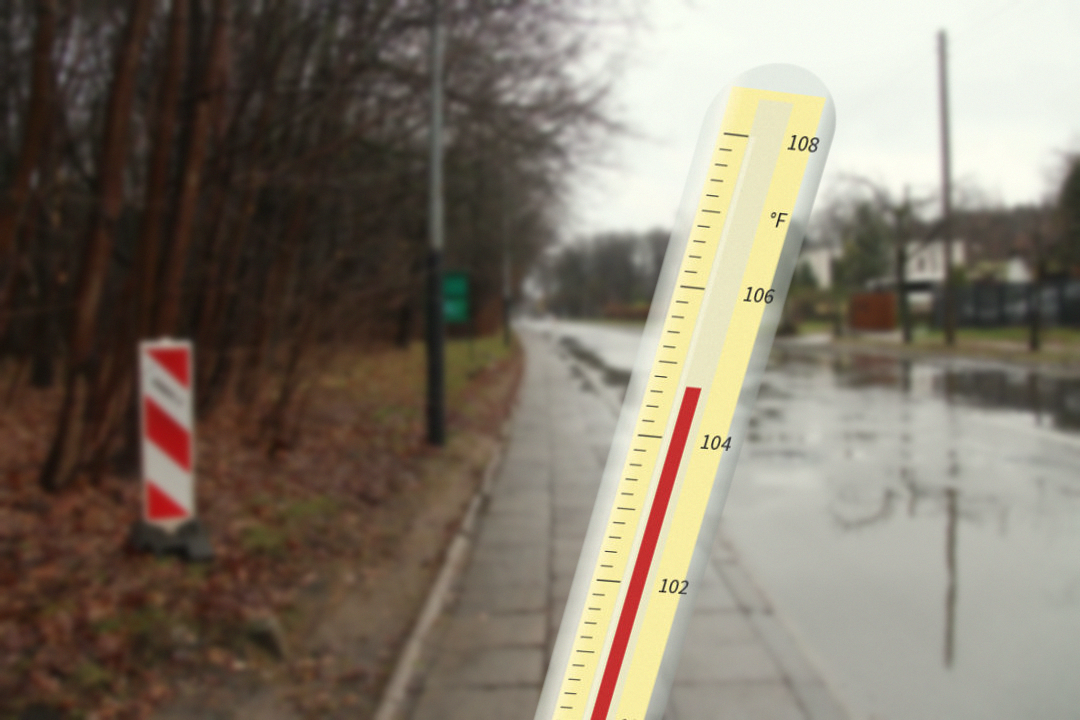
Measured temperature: 104.7 °F
